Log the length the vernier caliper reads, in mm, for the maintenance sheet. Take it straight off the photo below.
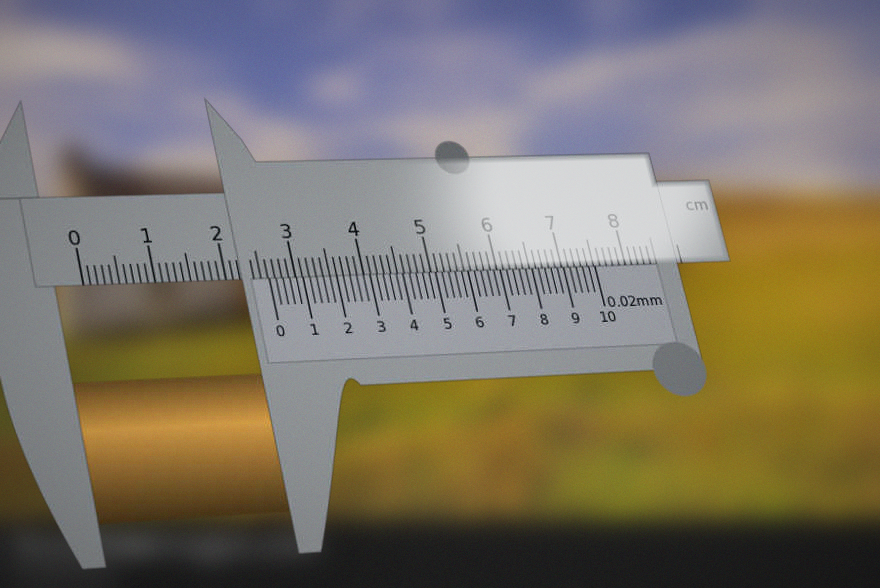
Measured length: 26.2 mm
